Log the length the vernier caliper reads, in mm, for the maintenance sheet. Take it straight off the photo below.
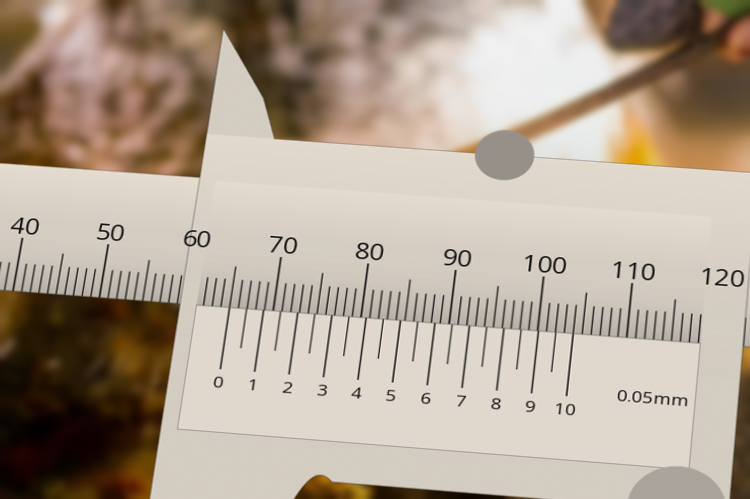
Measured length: 65.0 mm
